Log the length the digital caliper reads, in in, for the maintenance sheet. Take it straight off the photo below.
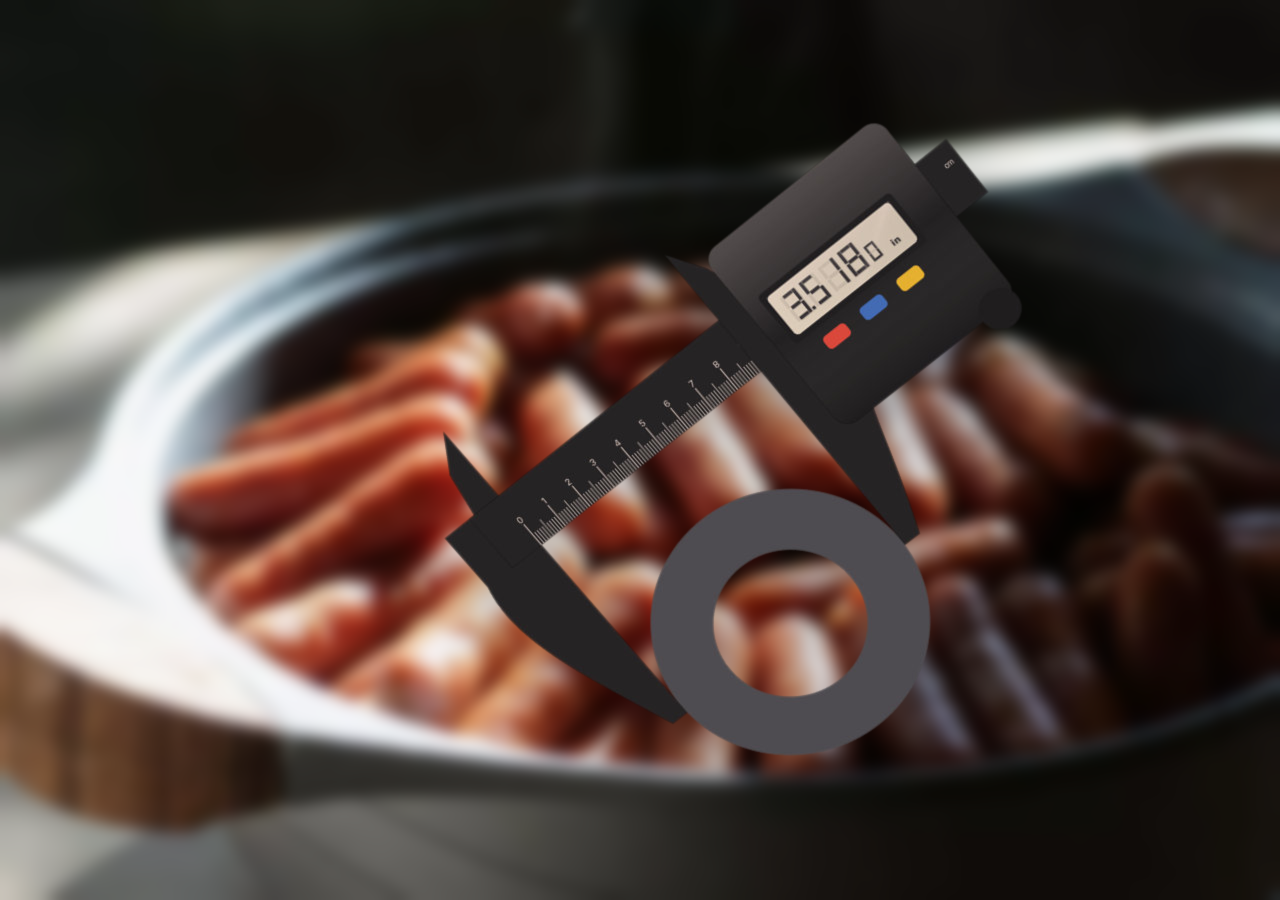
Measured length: 3.5180 in
